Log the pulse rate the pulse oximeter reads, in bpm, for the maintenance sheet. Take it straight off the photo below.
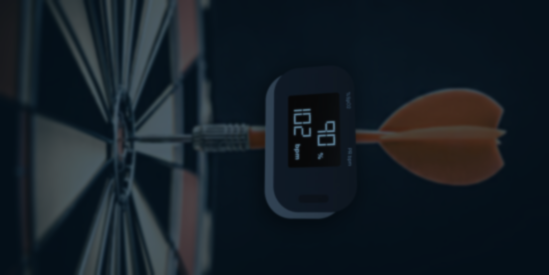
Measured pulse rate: 102 bpm
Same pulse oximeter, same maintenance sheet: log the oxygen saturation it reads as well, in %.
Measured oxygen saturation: 90 %
